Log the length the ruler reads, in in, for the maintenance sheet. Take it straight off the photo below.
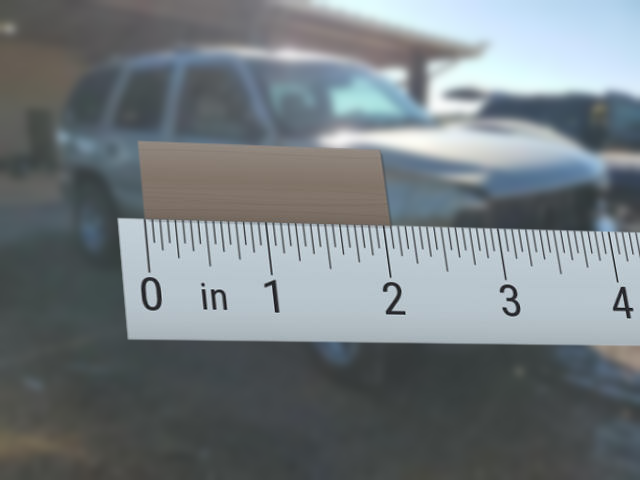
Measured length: 2.0625 in
